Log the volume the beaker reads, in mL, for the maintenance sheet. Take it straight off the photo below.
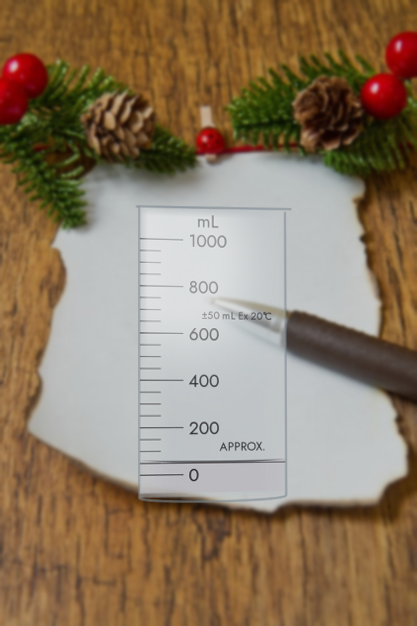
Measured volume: 50 mL
